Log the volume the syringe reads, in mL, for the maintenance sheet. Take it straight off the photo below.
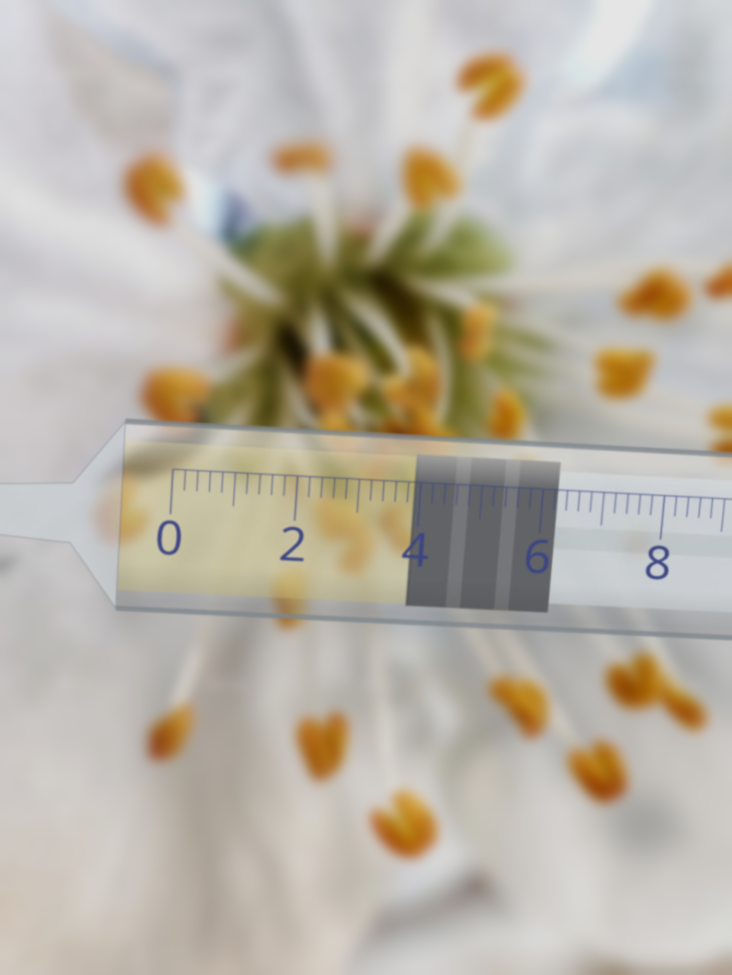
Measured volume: 3.9 mL
